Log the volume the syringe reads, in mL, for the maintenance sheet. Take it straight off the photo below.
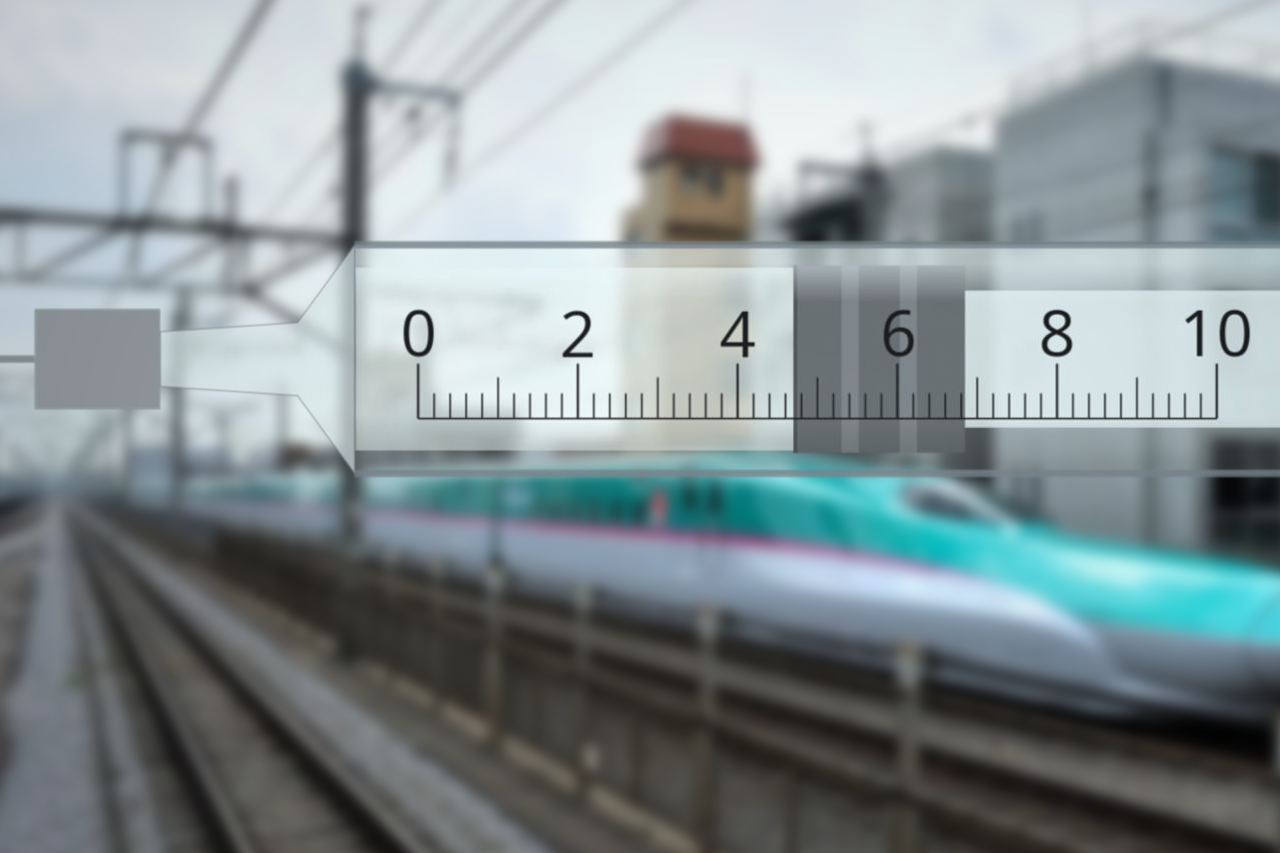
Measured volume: 4.7 mL
